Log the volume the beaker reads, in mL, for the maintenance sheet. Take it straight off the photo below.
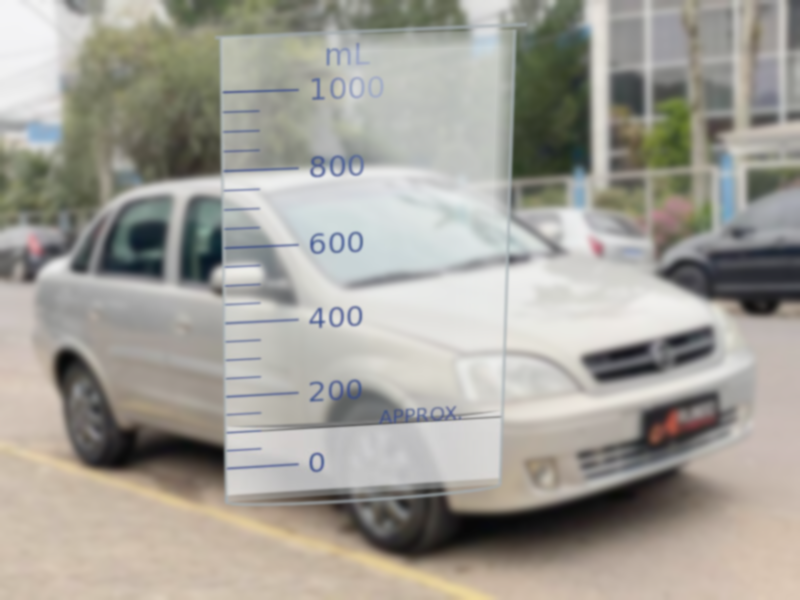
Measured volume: 100 mL
